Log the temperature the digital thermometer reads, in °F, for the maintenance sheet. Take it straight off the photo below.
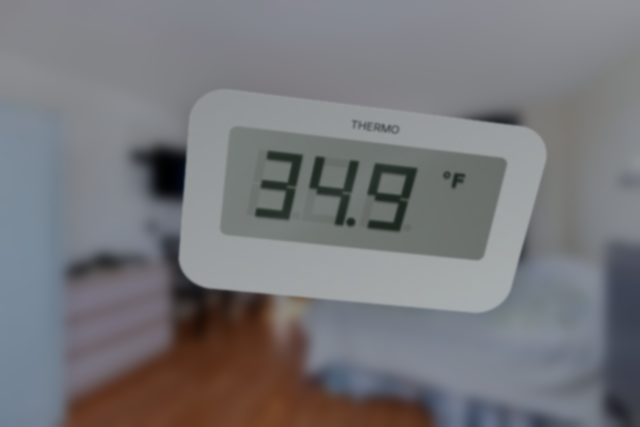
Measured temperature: 34.9 °F
